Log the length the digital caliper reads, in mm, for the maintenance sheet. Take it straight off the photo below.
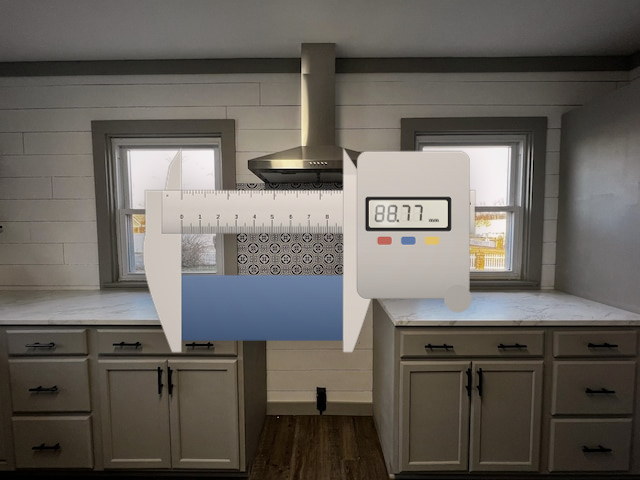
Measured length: 88.77 mm
